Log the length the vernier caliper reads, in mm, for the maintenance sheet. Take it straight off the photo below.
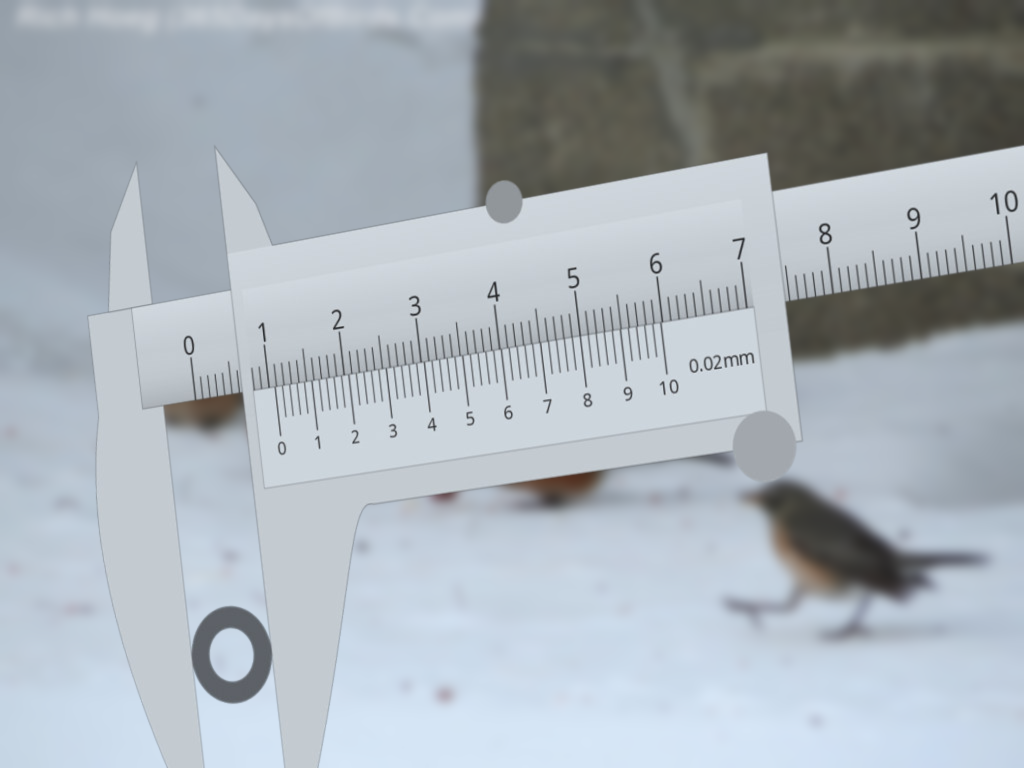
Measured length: 10.8 mm
